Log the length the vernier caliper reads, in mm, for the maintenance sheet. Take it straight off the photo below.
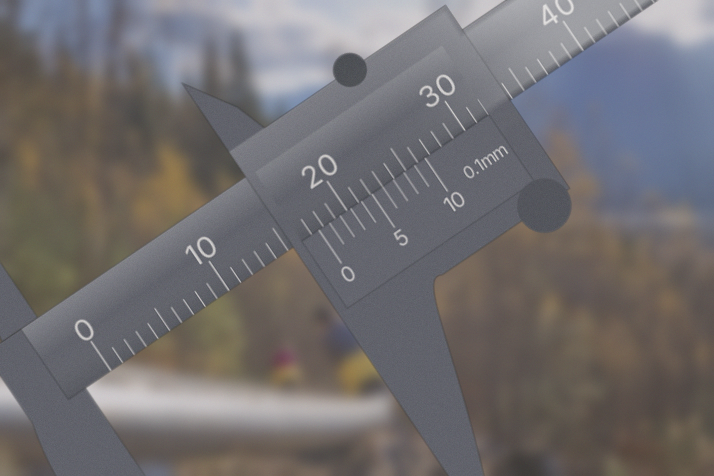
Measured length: 17.6 mm
